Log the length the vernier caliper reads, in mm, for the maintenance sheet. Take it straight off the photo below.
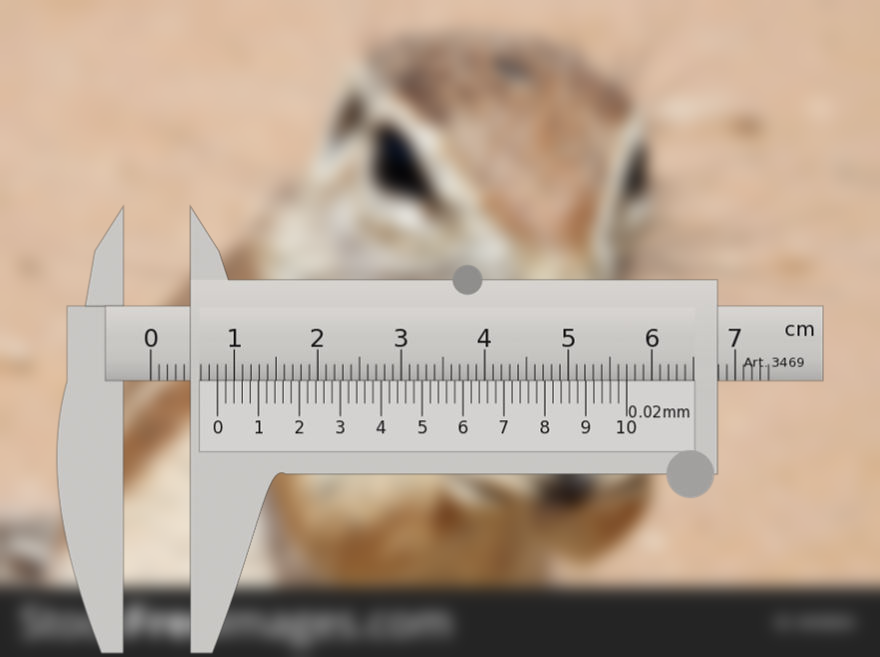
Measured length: 8.0 mm
